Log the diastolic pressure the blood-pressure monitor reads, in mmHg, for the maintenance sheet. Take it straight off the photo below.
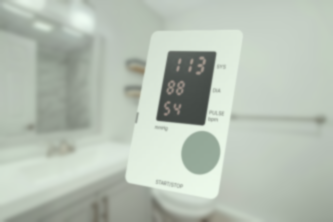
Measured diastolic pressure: 88 mmHg
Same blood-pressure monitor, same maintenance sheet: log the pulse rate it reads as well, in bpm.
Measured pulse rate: 54 bpm
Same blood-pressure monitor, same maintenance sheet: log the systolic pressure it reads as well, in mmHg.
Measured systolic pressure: 113 mmHg
